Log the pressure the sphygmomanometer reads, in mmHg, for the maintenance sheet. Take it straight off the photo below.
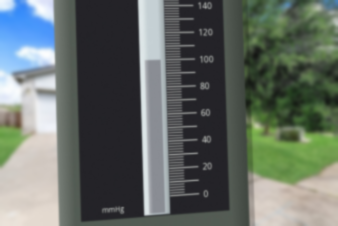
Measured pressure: 100 mmHg
